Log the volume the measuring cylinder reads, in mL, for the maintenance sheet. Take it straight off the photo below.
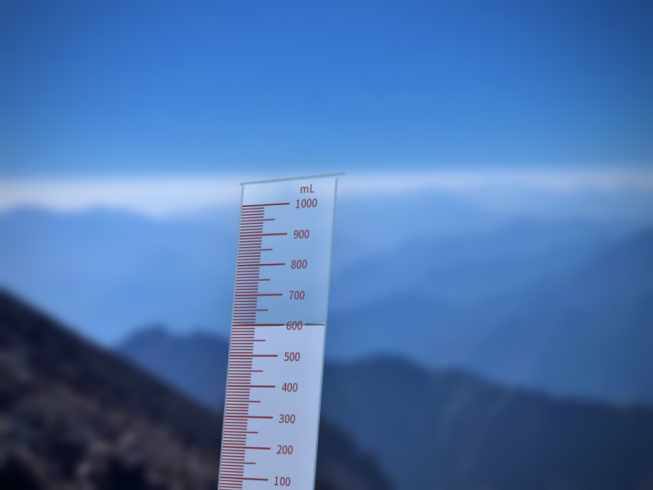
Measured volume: 600 mL
